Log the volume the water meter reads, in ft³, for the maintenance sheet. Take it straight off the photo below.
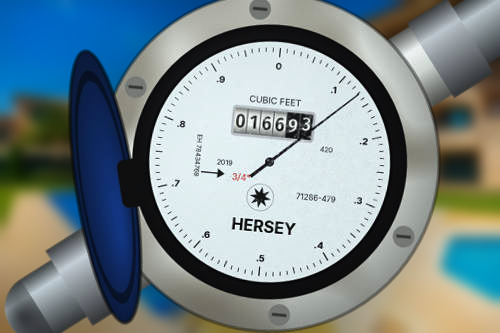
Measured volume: 16693.13 ft³
